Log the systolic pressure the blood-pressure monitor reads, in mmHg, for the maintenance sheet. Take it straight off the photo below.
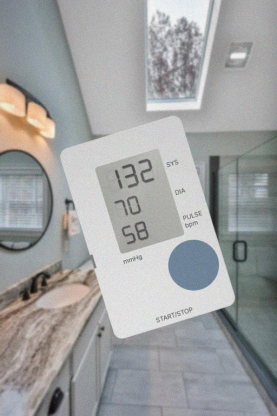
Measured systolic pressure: 132 mmHg
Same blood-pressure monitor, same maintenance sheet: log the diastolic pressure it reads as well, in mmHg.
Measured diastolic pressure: 70 mmHg
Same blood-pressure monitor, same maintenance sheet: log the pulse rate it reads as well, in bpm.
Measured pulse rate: 58 bpm
